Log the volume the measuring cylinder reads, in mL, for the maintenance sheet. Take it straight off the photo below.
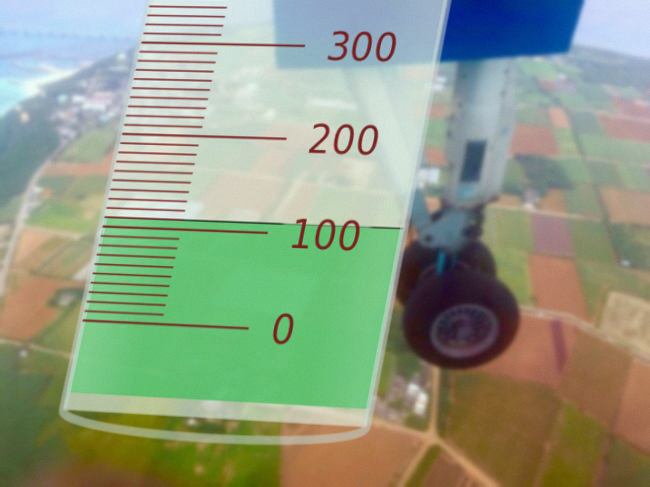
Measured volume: 110 mL
